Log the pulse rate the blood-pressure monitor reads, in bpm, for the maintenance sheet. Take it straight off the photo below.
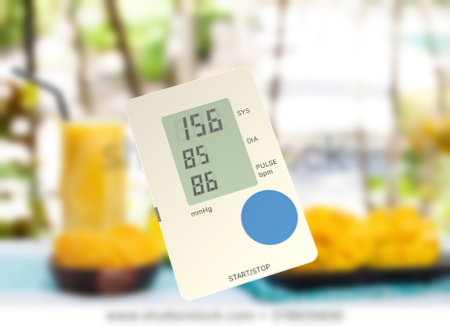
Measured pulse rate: 86 bpm
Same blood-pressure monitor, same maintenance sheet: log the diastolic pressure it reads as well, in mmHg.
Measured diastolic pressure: 85 mmHg
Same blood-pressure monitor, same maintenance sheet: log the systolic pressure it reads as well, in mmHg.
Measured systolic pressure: 156 mmHg
